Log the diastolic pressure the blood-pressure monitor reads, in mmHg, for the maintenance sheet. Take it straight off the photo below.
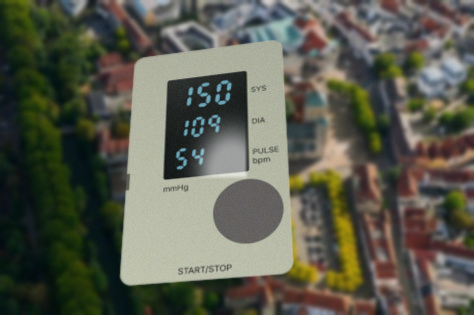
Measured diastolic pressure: 109 mmHg
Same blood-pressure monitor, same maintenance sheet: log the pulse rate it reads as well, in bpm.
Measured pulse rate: 54 bpm
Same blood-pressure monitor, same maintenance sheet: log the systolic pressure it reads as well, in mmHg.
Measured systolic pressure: 150 mmHg
